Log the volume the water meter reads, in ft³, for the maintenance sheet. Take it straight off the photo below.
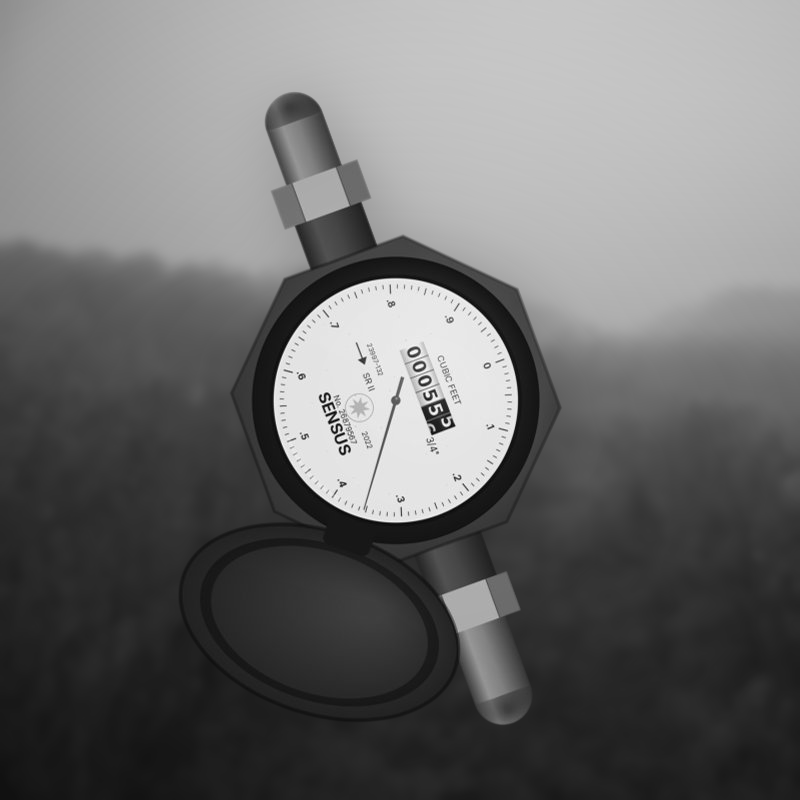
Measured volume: 555.35 ft³
